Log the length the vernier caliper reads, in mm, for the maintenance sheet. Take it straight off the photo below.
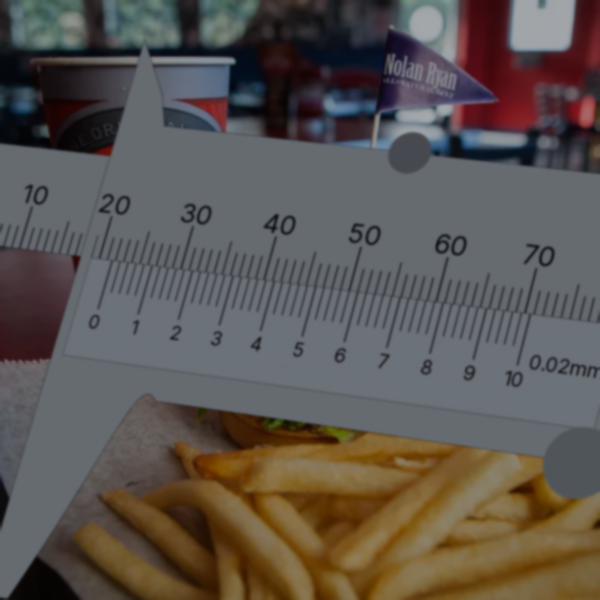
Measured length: 21.6 mm
